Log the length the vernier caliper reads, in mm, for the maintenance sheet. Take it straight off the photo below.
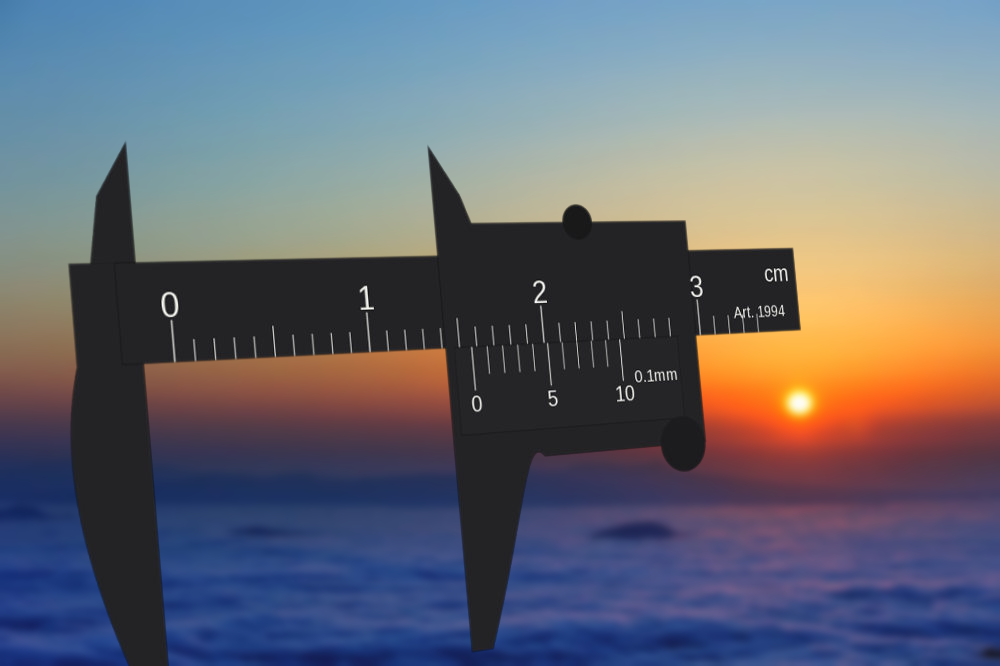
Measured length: 15.7 mm
